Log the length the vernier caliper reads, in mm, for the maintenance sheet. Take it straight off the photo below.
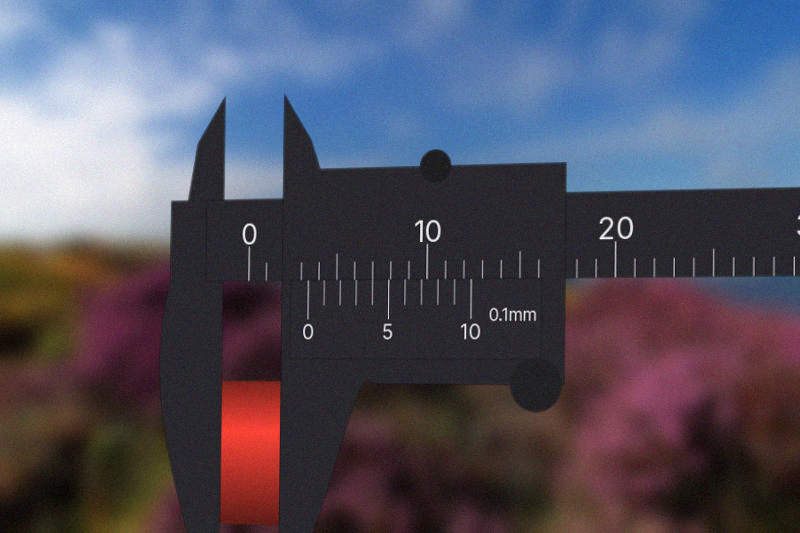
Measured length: 3.4 mm
